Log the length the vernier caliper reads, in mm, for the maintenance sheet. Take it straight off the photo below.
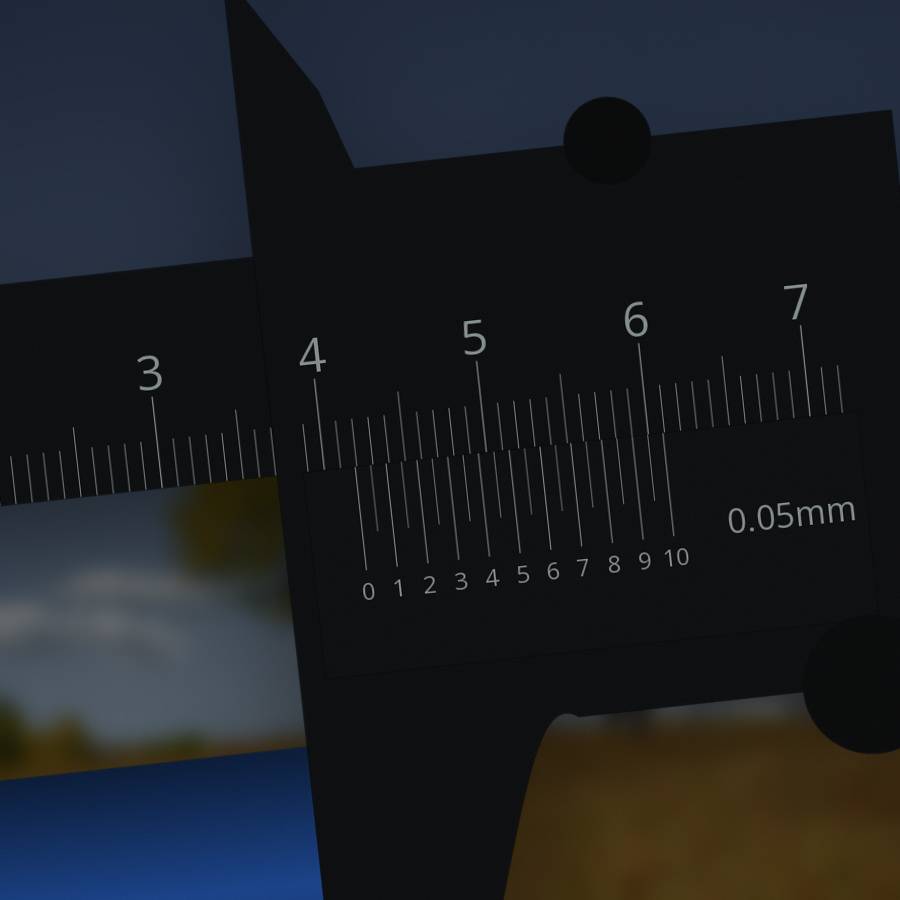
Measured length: 41.9 mm
